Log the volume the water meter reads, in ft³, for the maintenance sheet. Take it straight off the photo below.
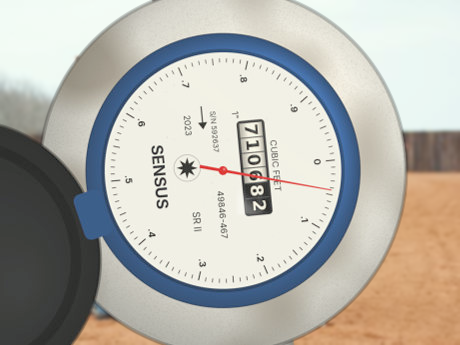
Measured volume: 710682.04 ft³
